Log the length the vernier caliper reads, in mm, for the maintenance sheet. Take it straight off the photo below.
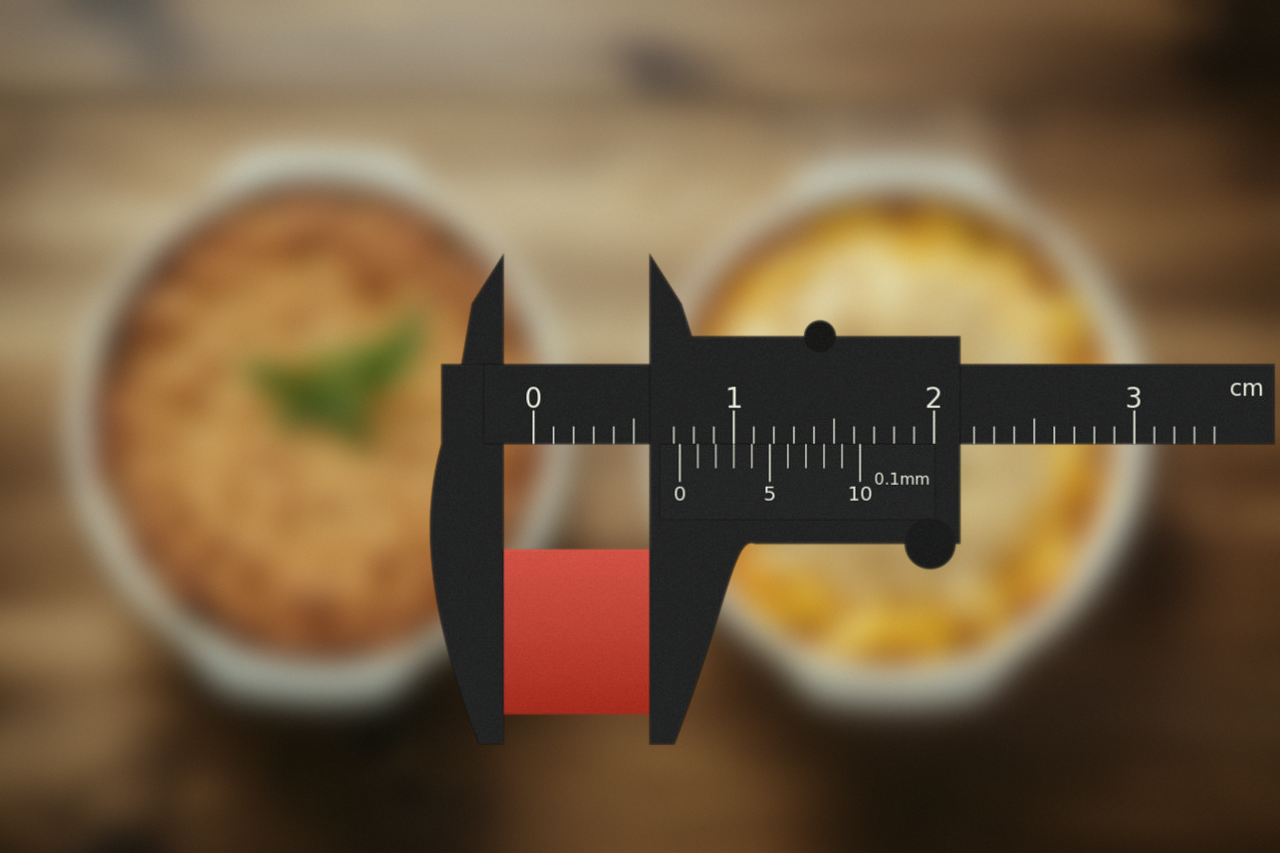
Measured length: 7.3 mm
